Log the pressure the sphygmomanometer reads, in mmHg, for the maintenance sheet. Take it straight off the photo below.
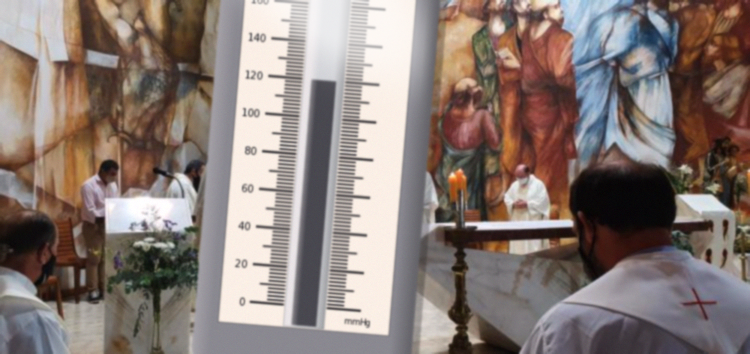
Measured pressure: 120 mmHg
